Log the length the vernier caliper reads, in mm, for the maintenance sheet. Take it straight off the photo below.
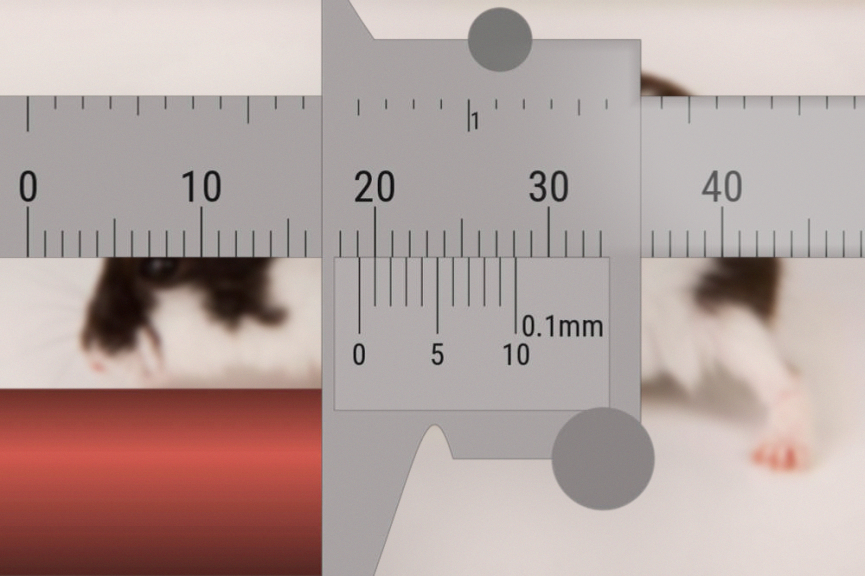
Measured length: 19.1 mm
